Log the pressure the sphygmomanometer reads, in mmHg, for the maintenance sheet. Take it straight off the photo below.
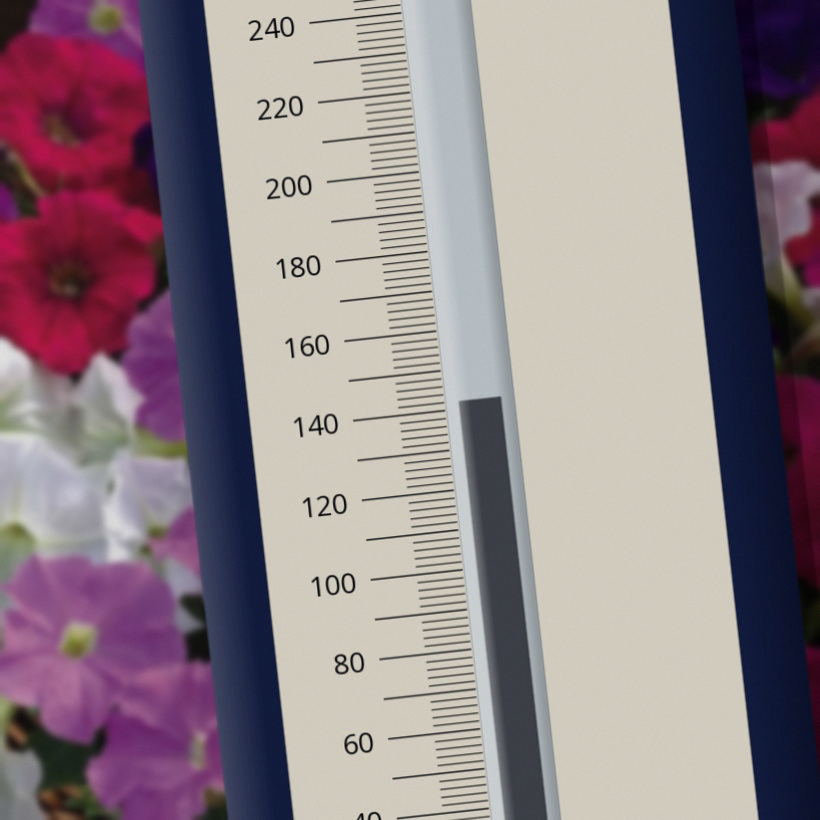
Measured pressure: 142 mmHg
